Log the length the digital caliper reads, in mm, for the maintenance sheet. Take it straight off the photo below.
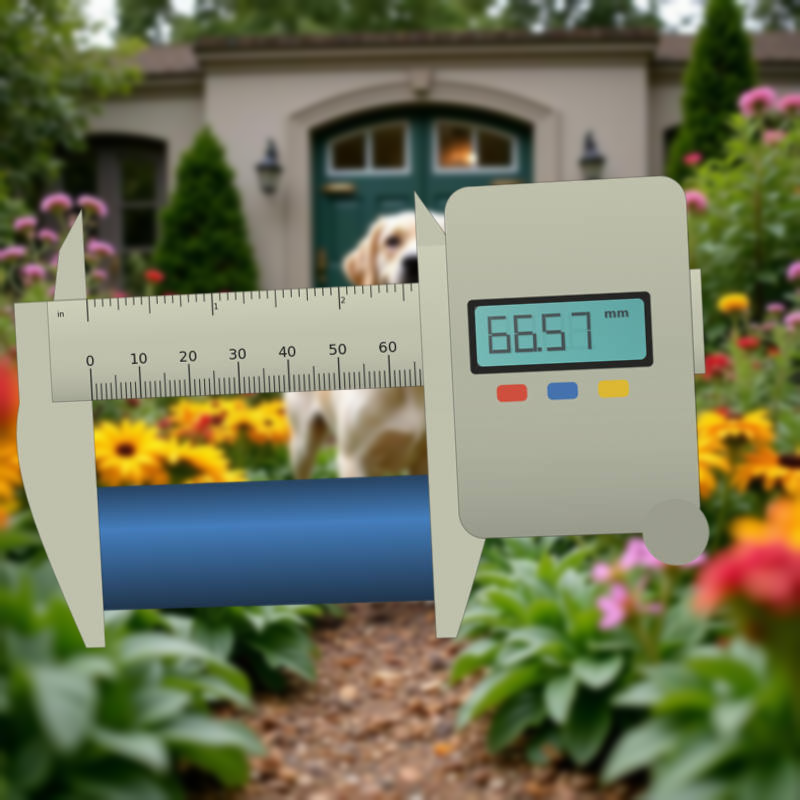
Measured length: 66.57 mm
